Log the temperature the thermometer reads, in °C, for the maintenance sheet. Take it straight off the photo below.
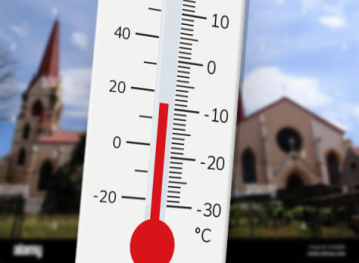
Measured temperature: -9 °C
